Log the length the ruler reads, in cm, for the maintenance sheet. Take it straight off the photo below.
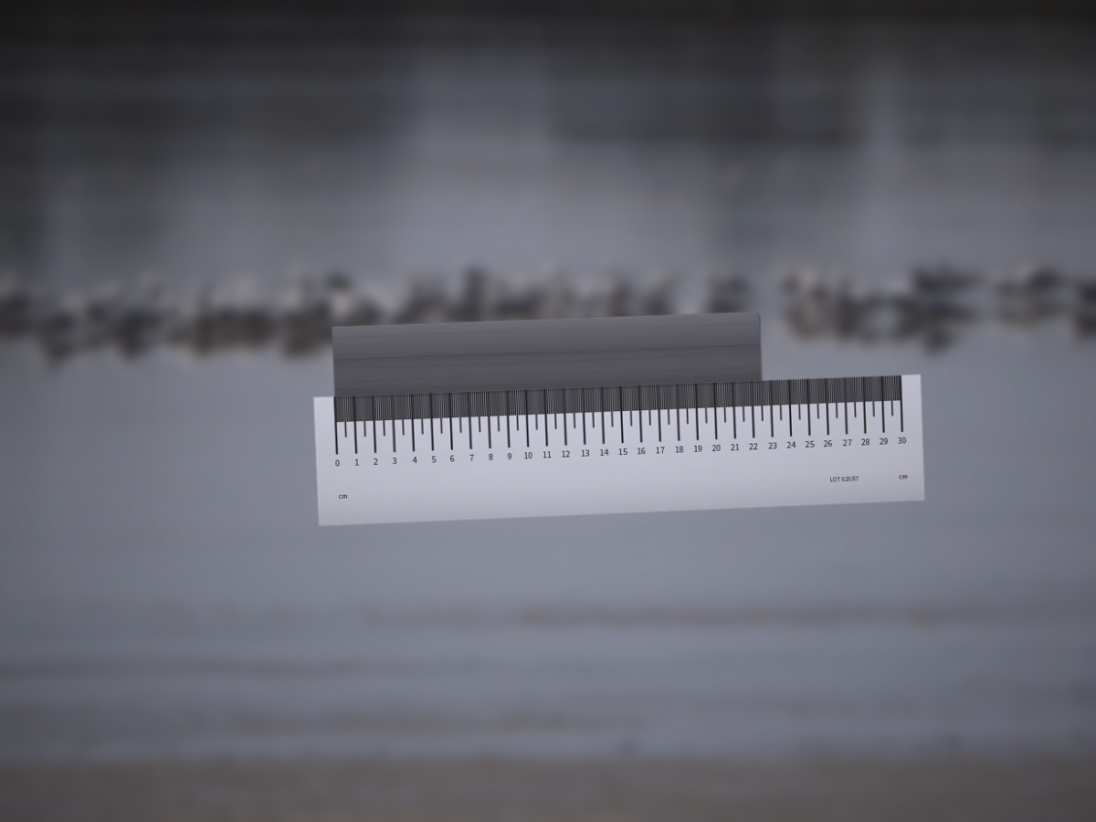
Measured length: 22.5 cm
